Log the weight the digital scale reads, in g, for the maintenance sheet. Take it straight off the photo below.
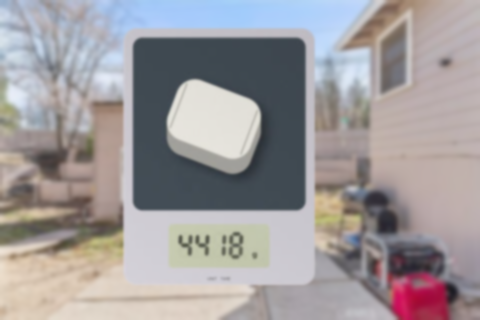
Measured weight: 4418 g
